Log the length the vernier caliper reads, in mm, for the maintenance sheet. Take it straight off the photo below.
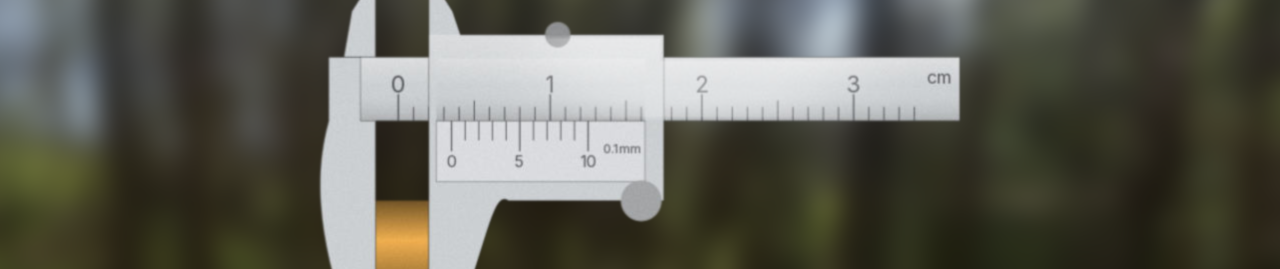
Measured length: 3.5 mm
